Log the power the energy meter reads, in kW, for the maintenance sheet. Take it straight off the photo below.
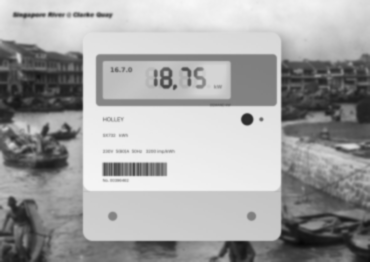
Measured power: 18.75 kW
